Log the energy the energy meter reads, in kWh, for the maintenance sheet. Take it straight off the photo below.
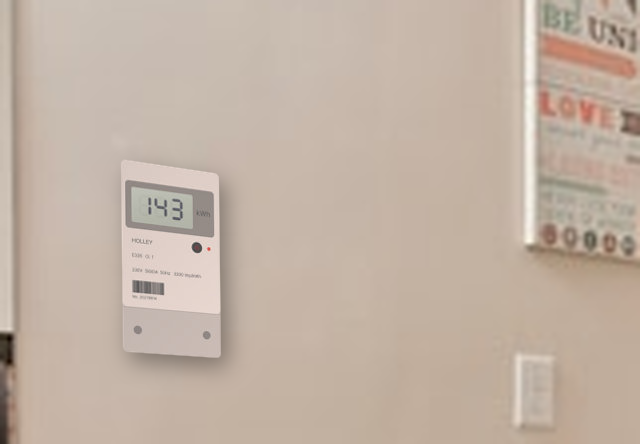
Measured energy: 143 kWh
